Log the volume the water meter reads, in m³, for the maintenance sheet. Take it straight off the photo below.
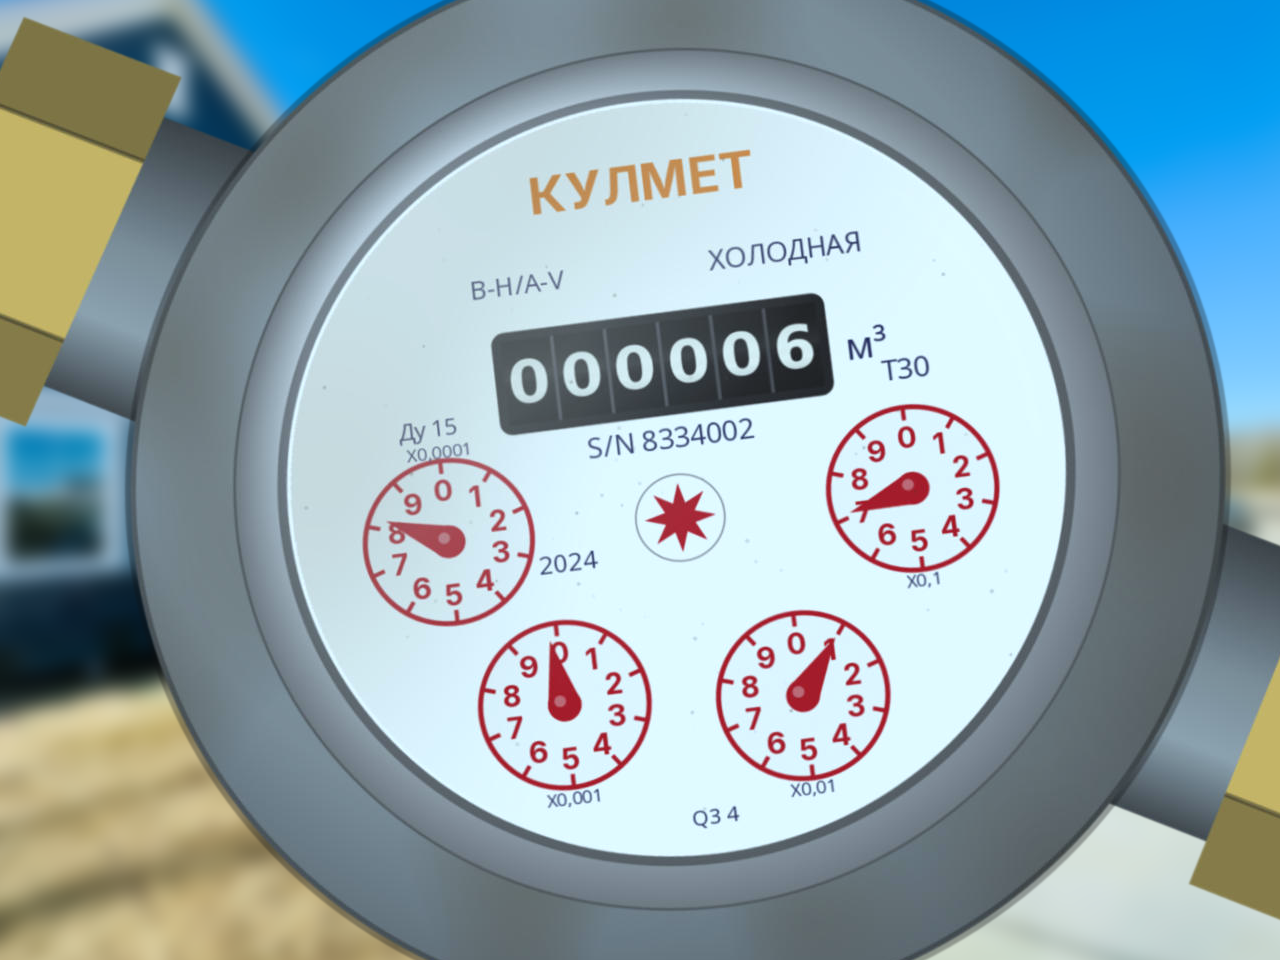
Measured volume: 6.7098 m³
